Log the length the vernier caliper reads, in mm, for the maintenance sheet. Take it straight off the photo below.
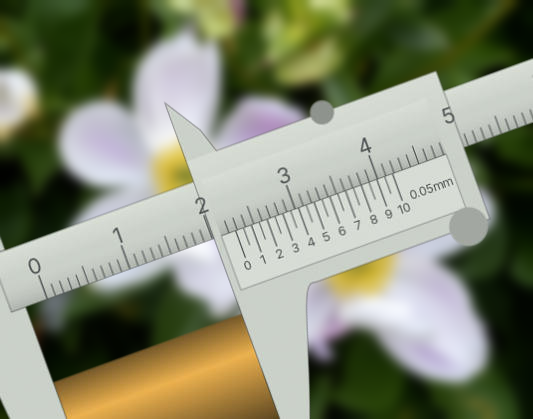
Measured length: 22.8 mm
